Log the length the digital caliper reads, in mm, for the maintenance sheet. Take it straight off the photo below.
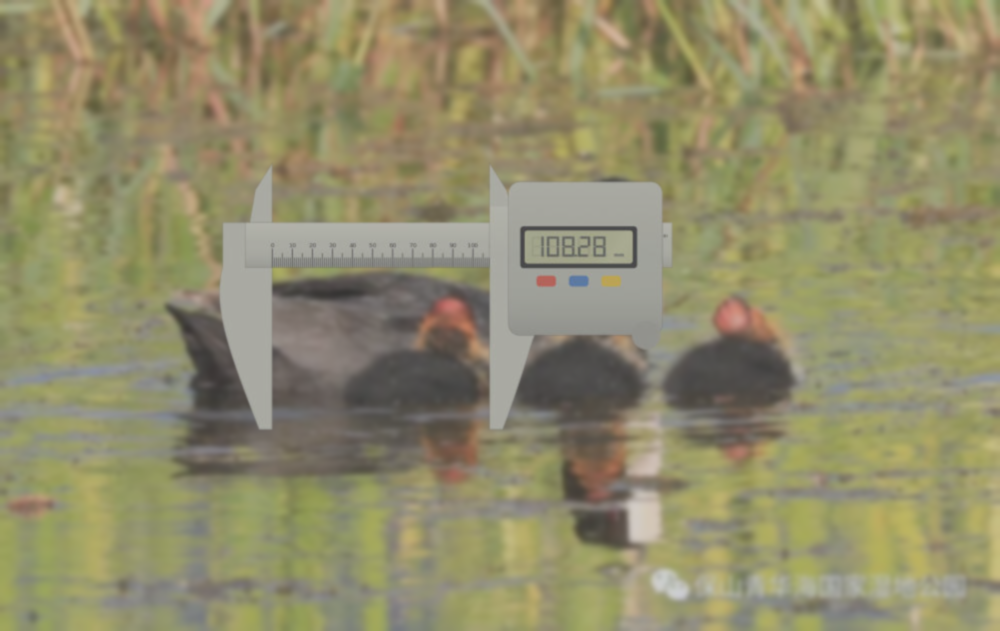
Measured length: 108.28 mm
